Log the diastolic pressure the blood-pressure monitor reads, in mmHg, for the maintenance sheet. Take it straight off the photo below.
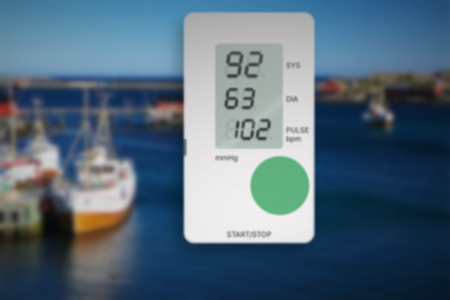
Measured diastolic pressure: 63 mmHg
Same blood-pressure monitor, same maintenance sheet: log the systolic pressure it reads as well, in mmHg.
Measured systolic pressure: 92 mmHg
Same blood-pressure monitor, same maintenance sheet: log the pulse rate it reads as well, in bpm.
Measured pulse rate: 102 bpm
